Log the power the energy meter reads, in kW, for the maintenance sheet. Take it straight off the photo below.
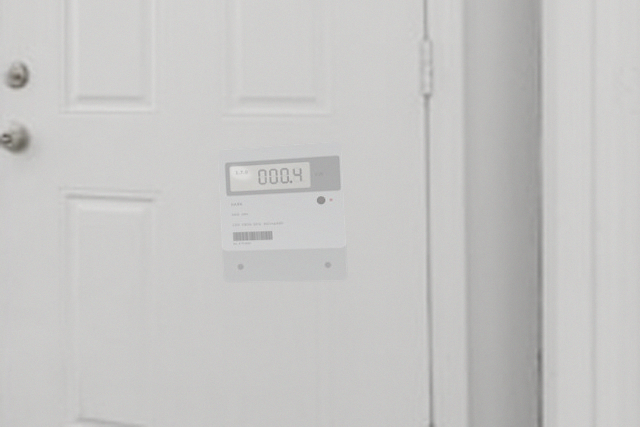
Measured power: 0.4 kW
